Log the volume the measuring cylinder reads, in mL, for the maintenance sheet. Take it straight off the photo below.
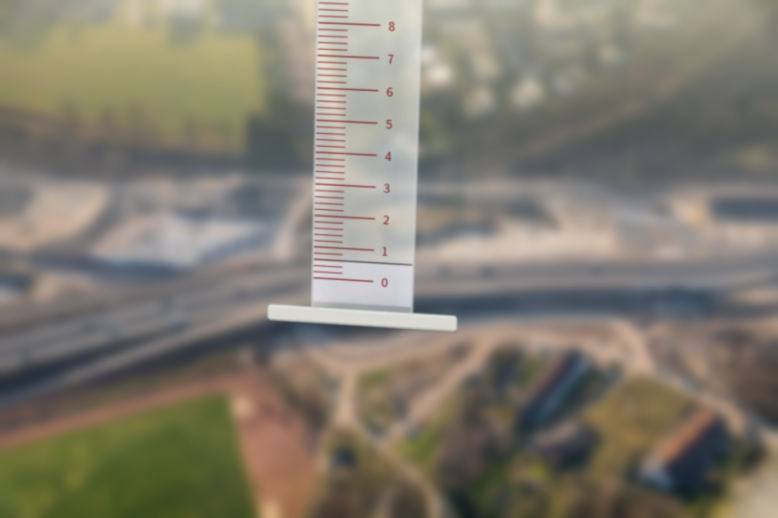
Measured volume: 0.6 mL
